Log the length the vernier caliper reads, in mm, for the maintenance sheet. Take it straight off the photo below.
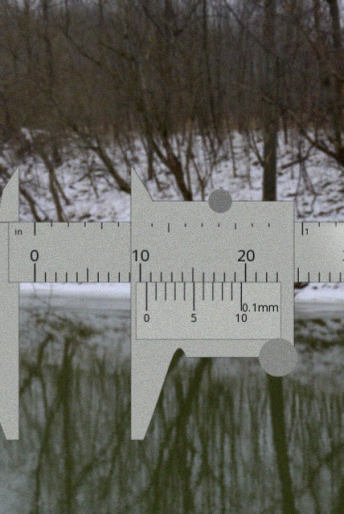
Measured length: 10.6 mm
